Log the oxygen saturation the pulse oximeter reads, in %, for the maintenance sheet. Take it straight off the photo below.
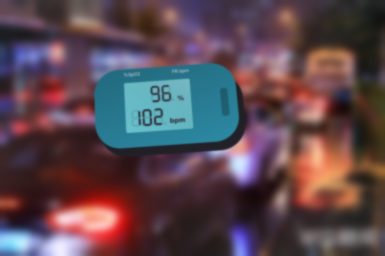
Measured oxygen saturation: 96 %
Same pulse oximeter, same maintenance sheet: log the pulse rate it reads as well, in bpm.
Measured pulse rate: 102 bpm
